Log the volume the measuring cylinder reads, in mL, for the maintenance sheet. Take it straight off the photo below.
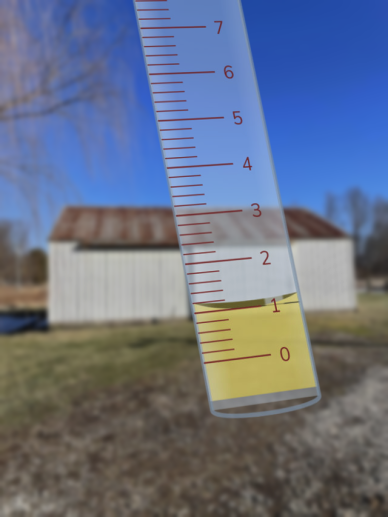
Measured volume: 1 mL
